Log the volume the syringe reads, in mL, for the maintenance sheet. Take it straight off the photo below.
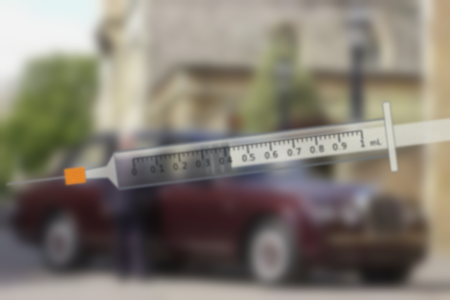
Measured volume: 0.3 mL
